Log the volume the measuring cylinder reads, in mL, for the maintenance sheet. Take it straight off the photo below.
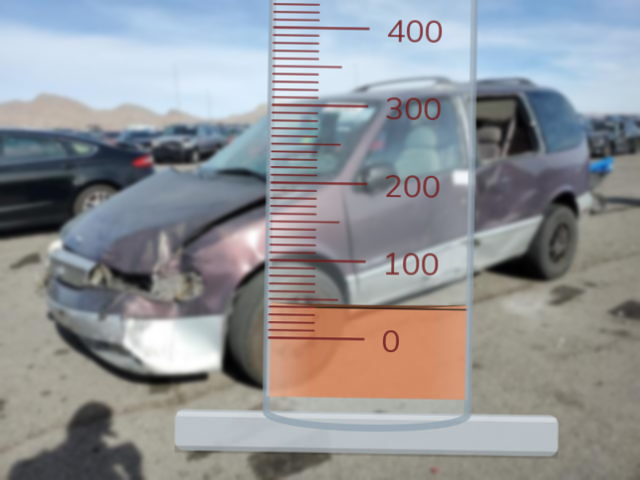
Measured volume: 40 mL
